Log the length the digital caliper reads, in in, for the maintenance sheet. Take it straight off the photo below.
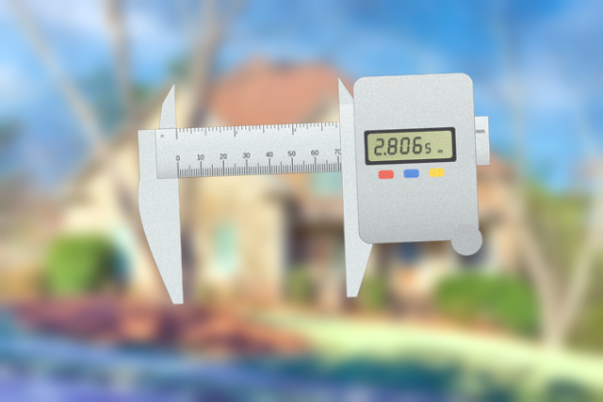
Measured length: 2.8065 in
